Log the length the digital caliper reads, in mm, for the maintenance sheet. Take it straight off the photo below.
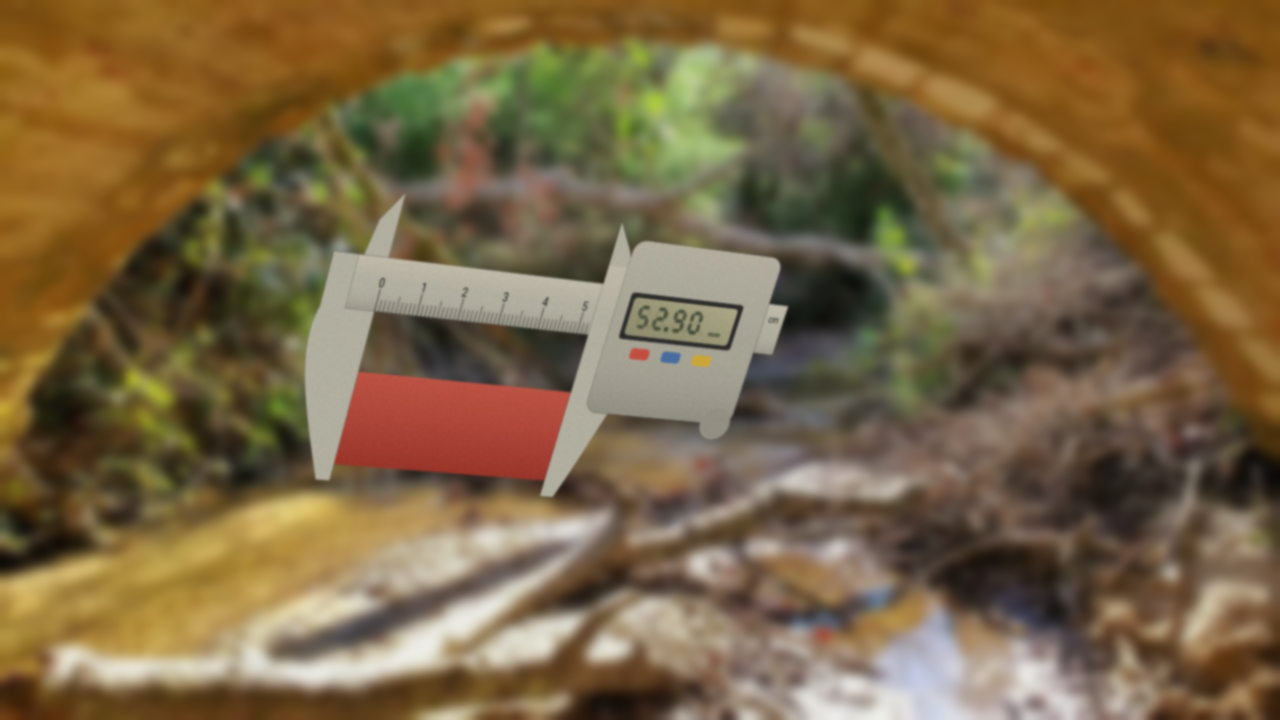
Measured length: 52.90 mm
